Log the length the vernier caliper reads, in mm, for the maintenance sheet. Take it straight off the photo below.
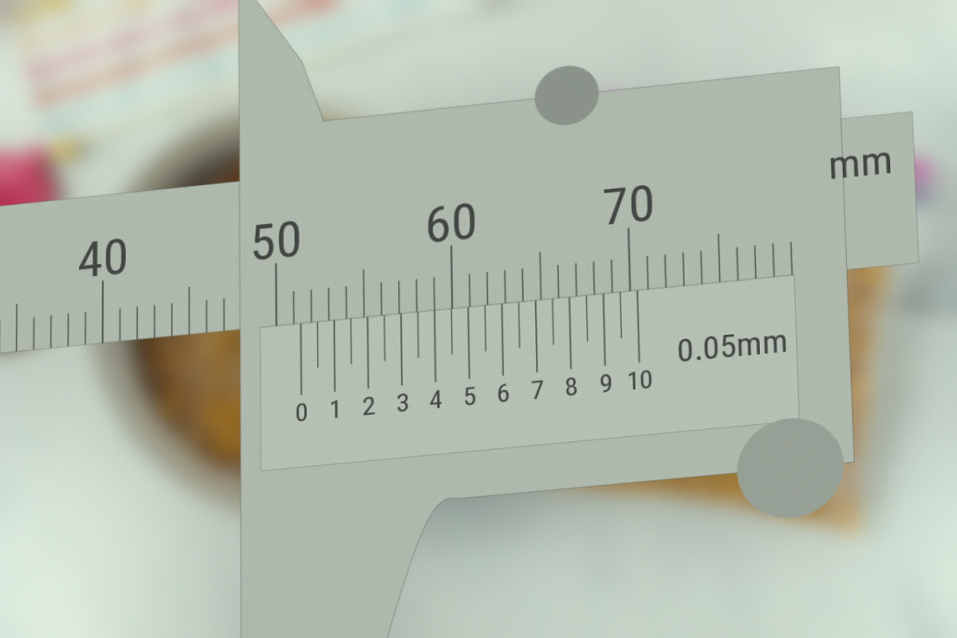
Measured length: 51.4 mm
